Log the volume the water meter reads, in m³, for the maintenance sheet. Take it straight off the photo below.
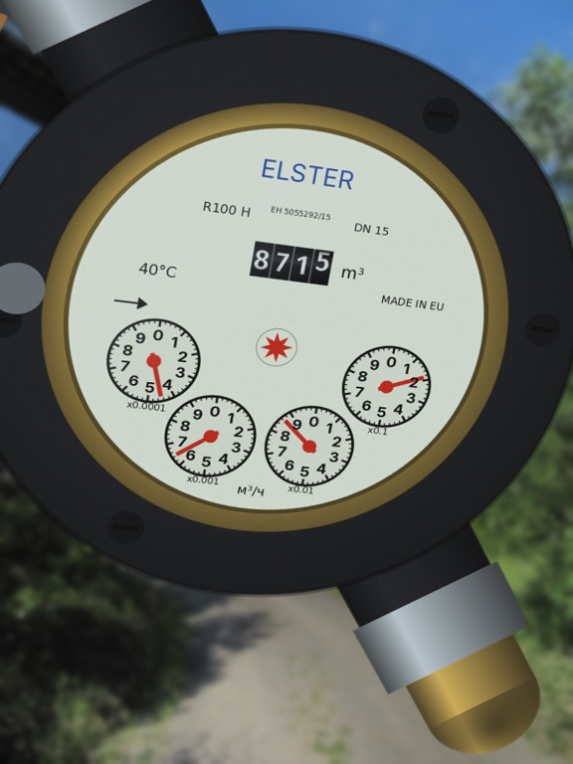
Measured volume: 8715.1864 m³
